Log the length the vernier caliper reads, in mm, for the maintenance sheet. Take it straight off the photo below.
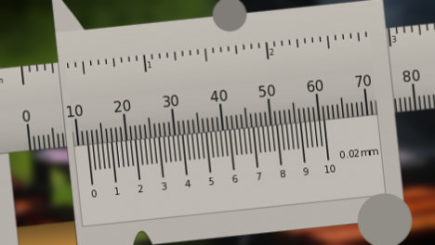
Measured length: 12.0 mm
